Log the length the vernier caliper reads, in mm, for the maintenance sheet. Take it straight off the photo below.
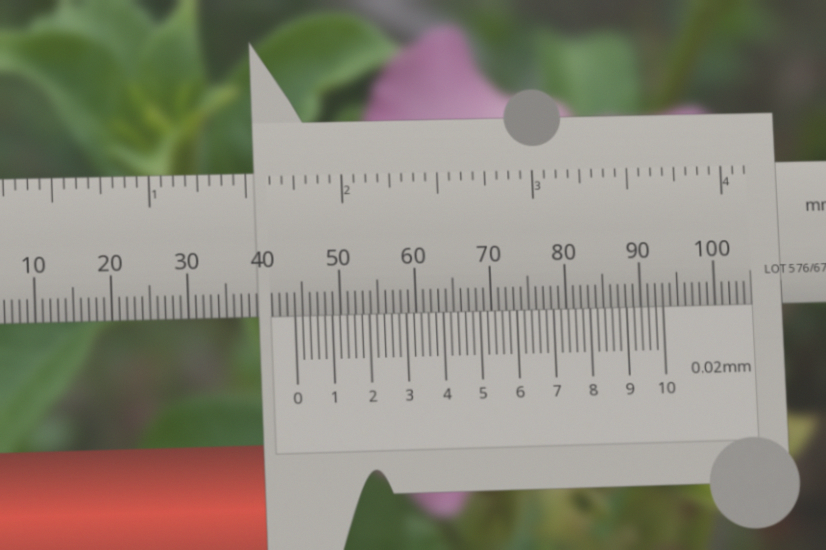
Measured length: 44.0 mm
